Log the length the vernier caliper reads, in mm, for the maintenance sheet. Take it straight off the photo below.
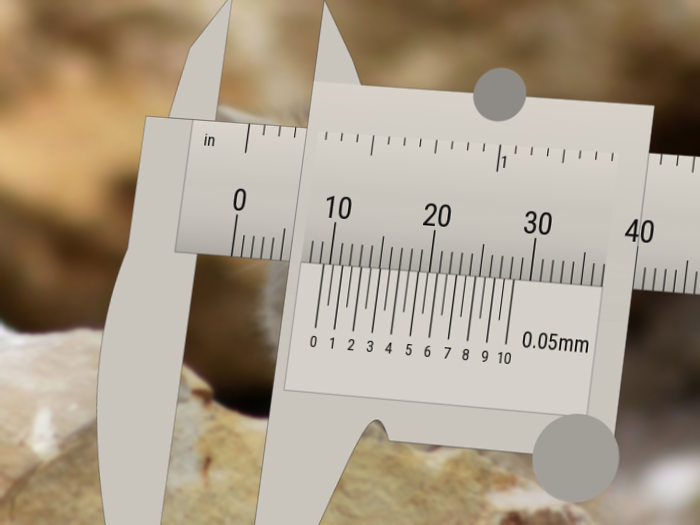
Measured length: 9.4 mm
